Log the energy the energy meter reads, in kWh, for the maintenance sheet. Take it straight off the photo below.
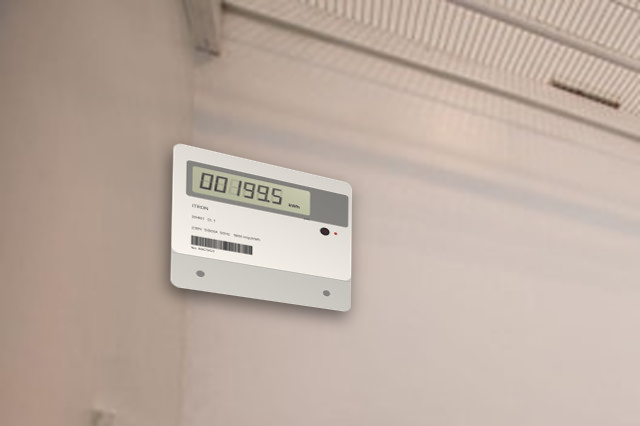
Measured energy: 199.5 kWh
